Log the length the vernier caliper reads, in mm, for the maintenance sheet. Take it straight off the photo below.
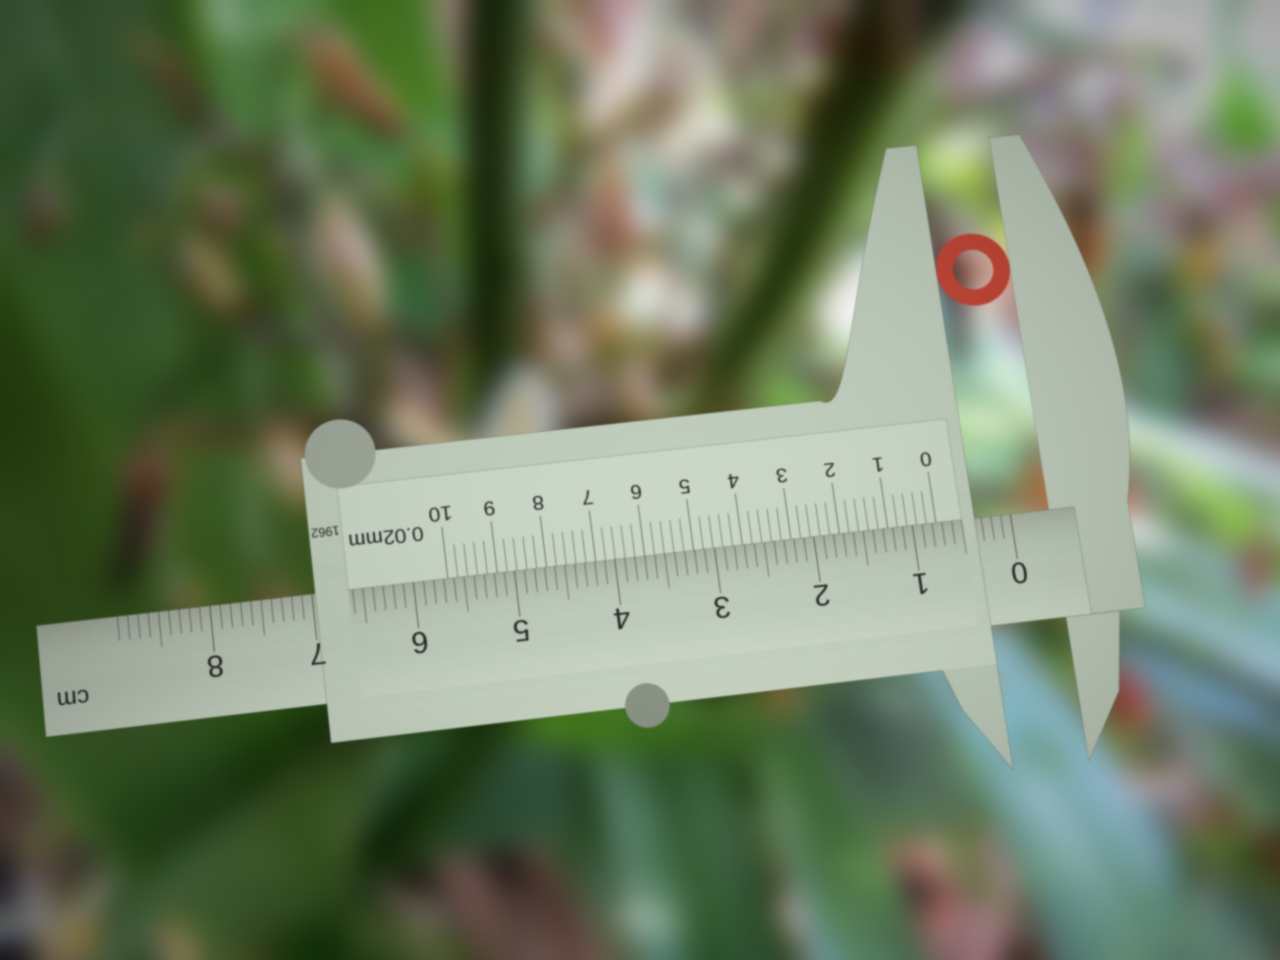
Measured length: 7.6 mm
